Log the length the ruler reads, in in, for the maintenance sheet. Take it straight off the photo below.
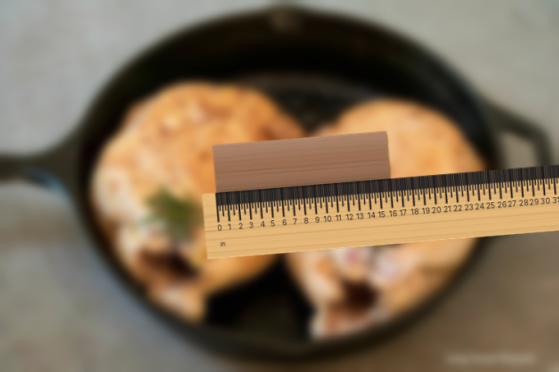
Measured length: 16 in
